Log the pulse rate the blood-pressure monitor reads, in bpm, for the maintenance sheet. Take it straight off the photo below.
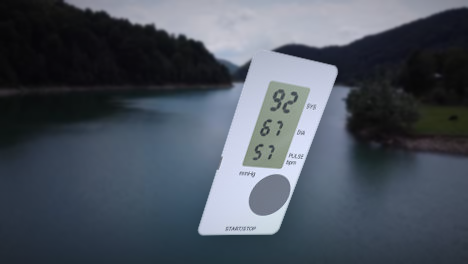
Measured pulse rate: 57 bpm
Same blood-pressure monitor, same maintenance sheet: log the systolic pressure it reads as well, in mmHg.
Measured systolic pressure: 92 mmHg
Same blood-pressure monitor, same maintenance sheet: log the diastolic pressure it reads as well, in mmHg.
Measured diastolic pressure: 67 mmHg
